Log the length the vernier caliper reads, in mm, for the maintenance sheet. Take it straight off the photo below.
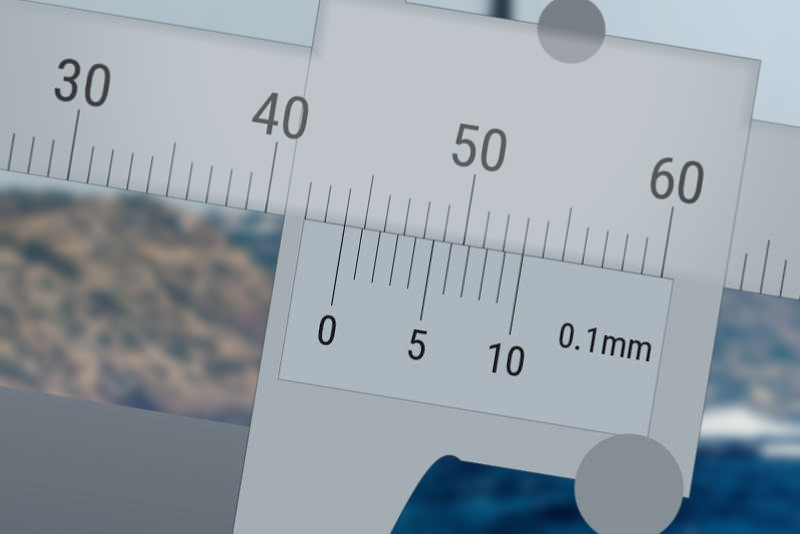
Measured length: 44.0 mm
